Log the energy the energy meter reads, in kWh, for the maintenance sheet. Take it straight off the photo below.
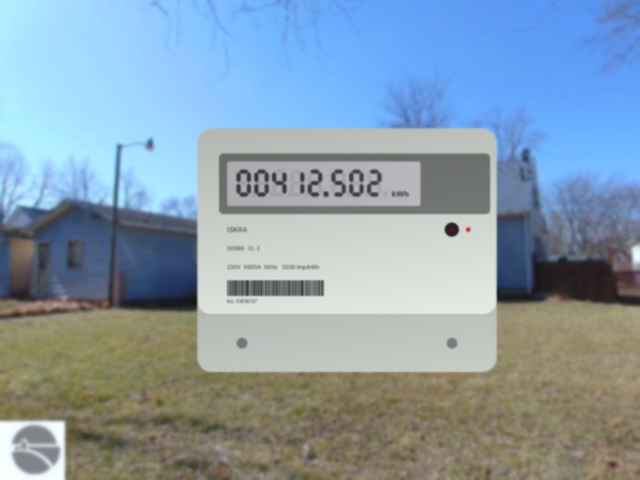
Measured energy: 412.502 kWh
